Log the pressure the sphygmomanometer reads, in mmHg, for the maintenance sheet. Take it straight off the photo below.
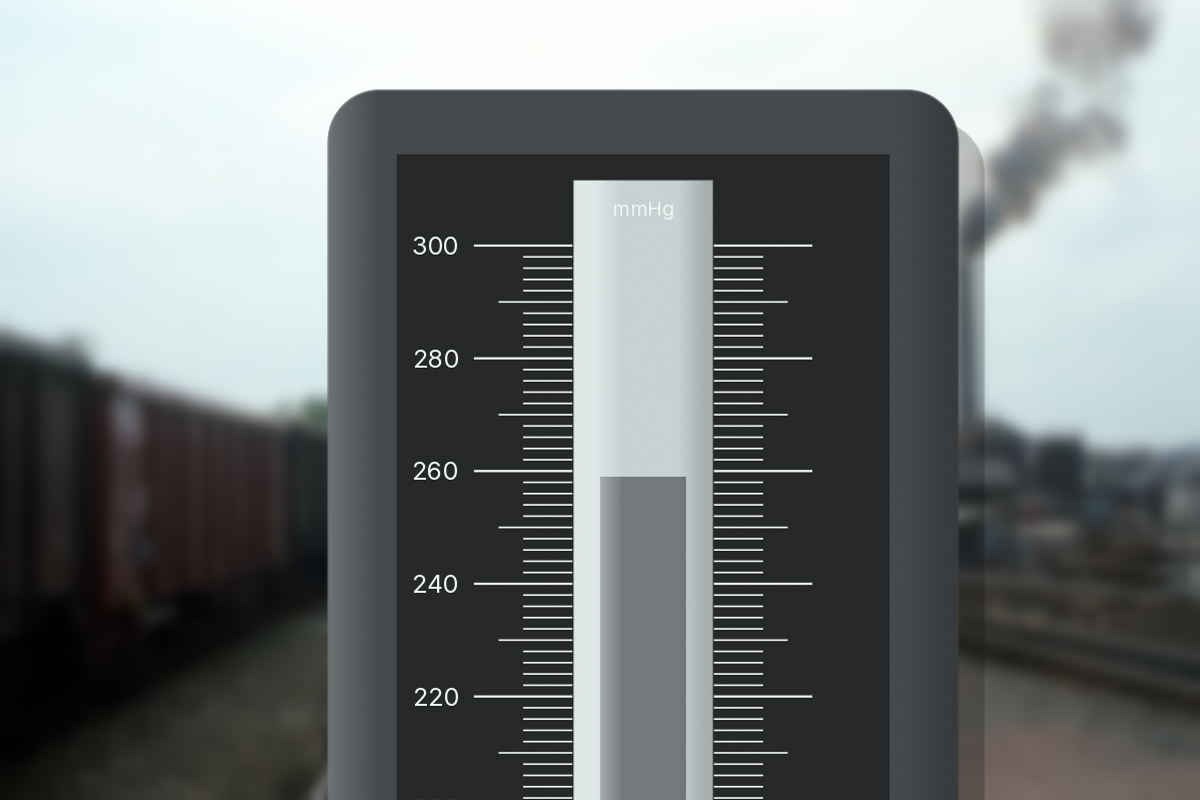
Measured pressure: 259 mmHg
